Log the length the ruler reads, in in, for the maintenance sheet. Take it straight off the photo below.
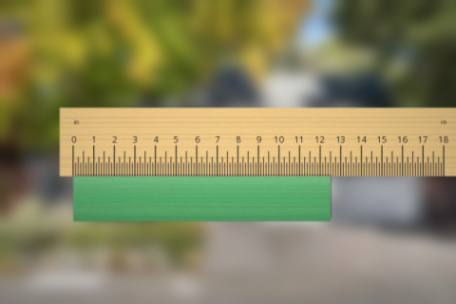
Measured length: 12.5 in
